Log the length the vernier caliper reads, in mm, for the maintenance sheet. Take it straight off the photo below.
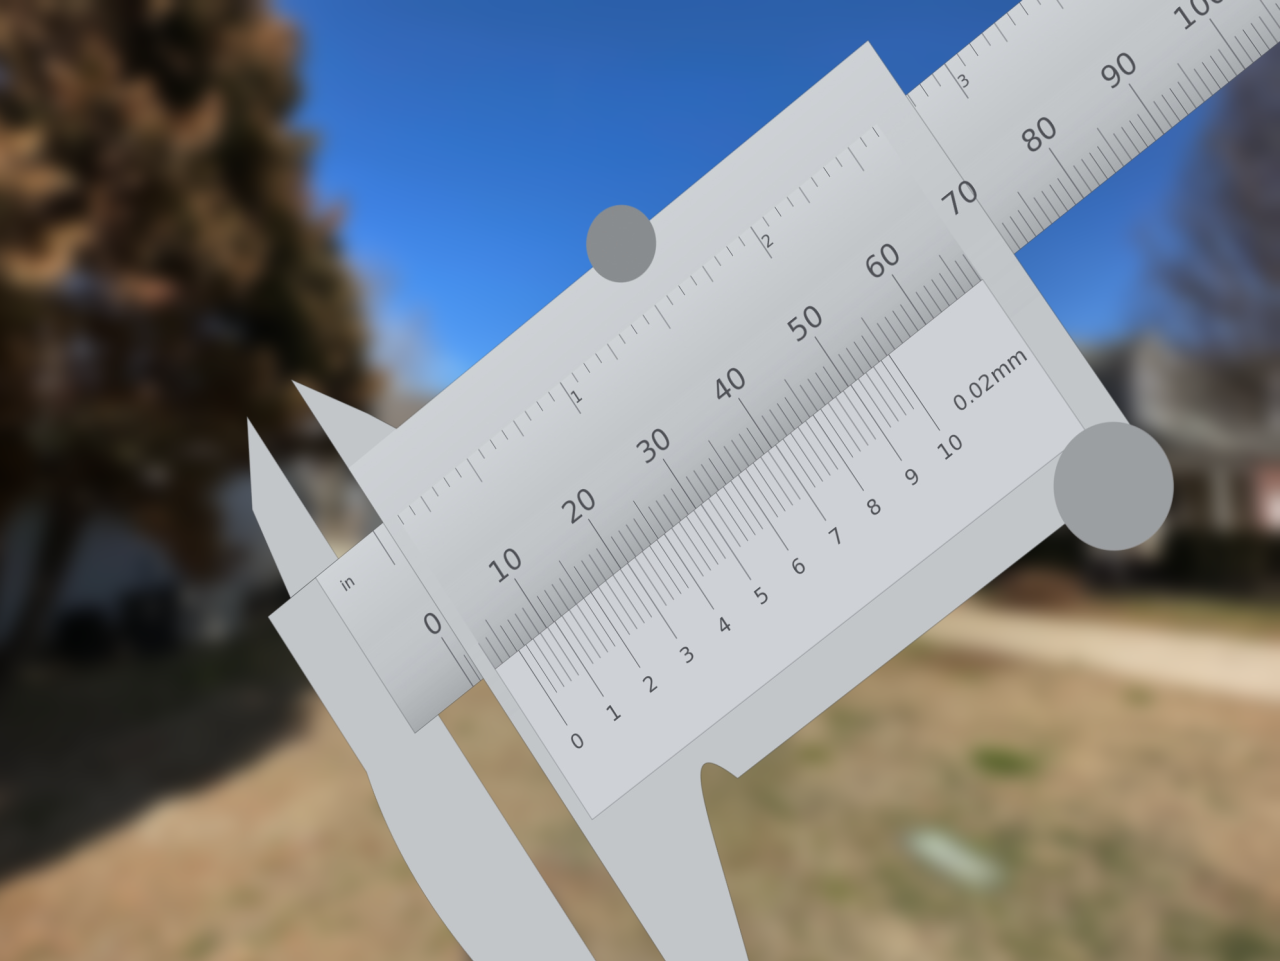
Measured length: 6.2 mm
